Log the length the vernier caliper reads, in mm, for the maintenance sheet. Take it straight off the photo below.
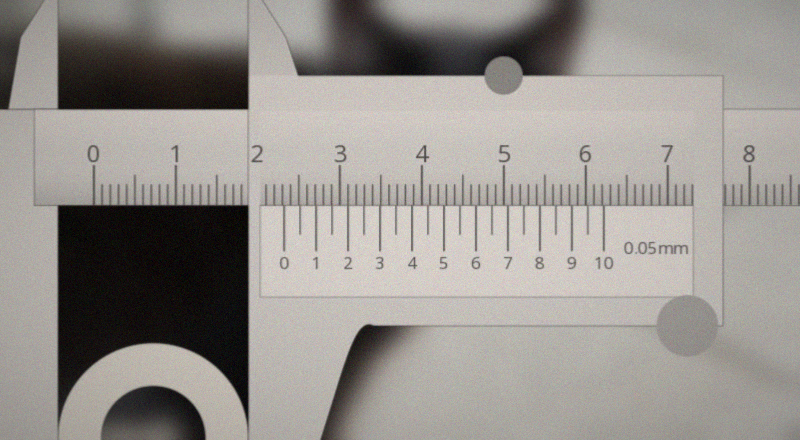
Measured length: 23.2 mm
